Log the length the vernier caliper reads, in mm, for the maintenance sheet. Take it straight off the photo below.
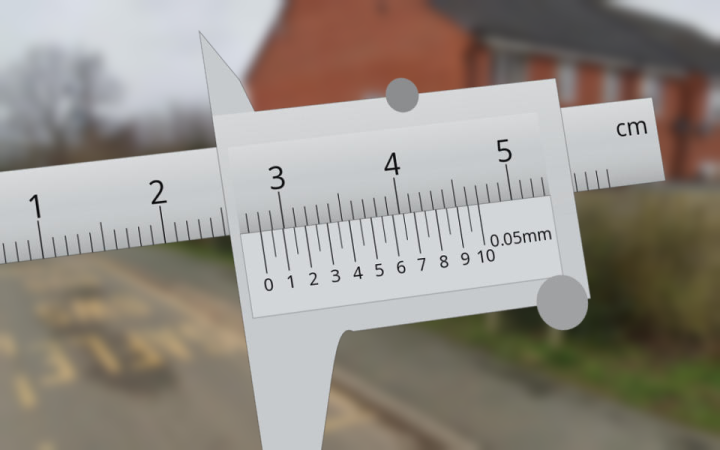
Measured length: 28.0 mm
